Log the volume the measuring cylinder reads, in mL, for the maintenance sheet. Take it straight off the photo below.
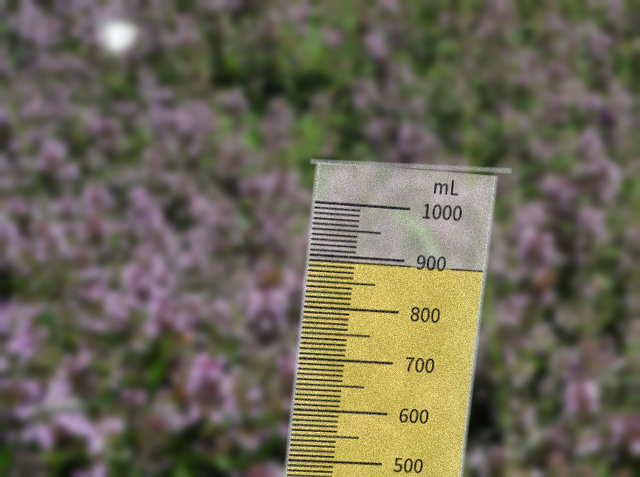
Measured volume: 890 mL
